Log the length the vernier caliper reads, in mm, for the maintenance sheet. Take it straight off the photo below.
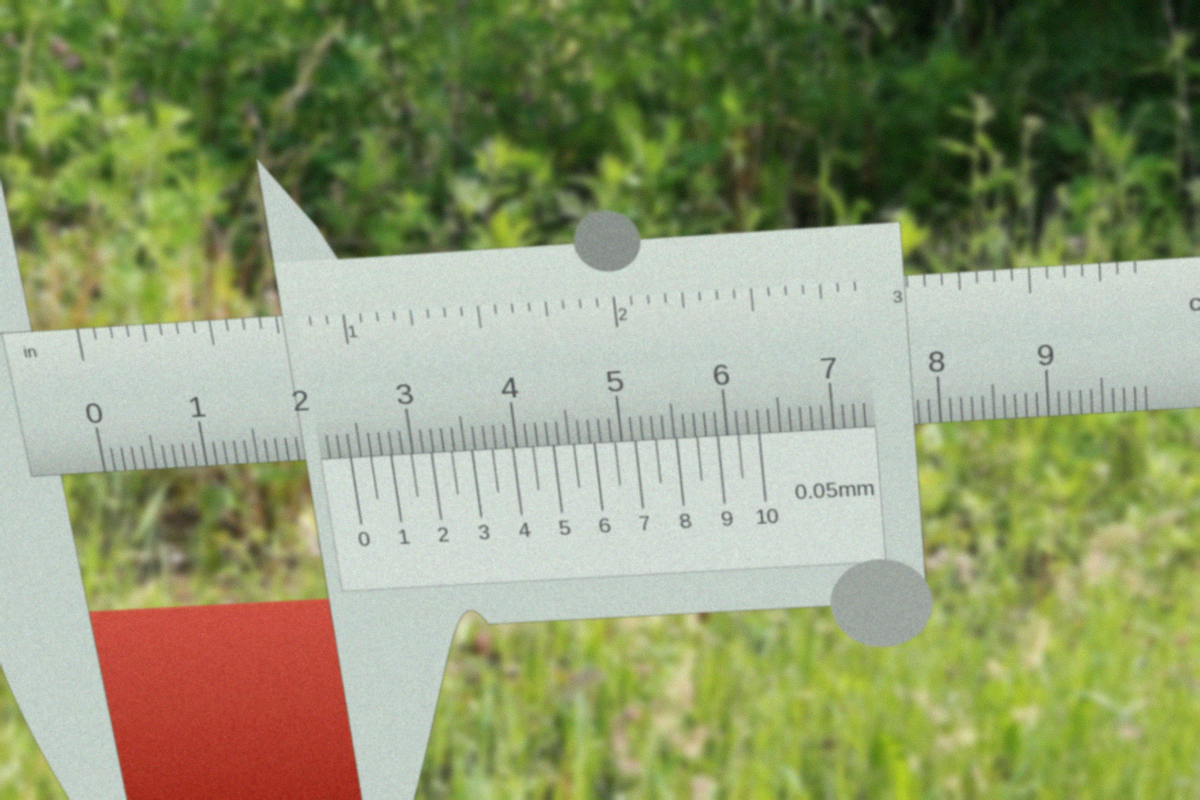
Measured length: 24.0 mm
